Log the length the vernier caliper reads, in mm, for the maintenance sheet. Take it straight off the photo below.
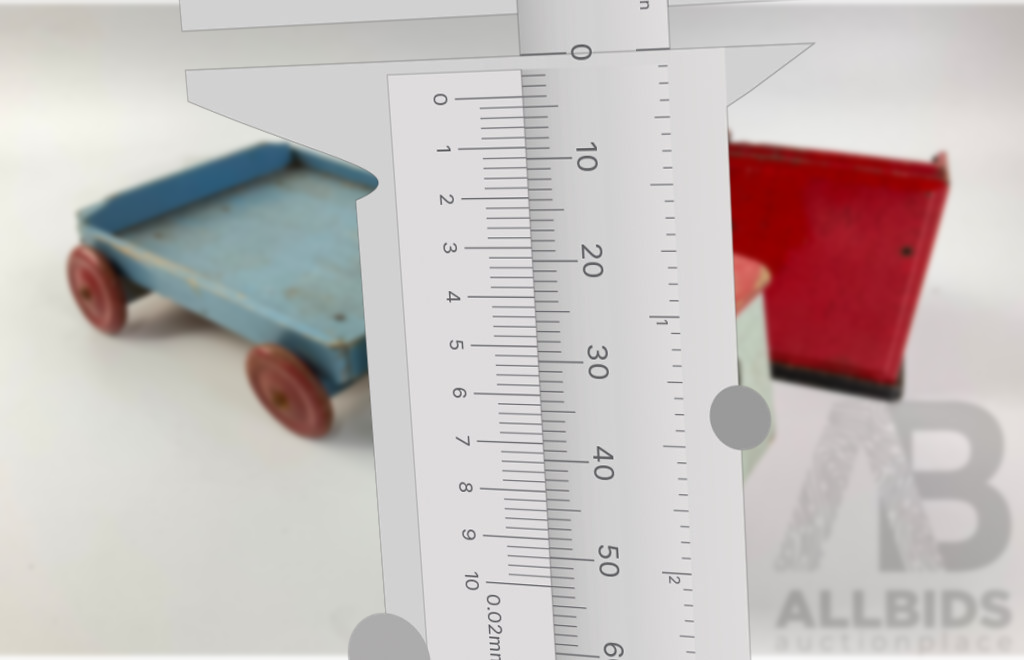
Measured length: 4.0 mm
